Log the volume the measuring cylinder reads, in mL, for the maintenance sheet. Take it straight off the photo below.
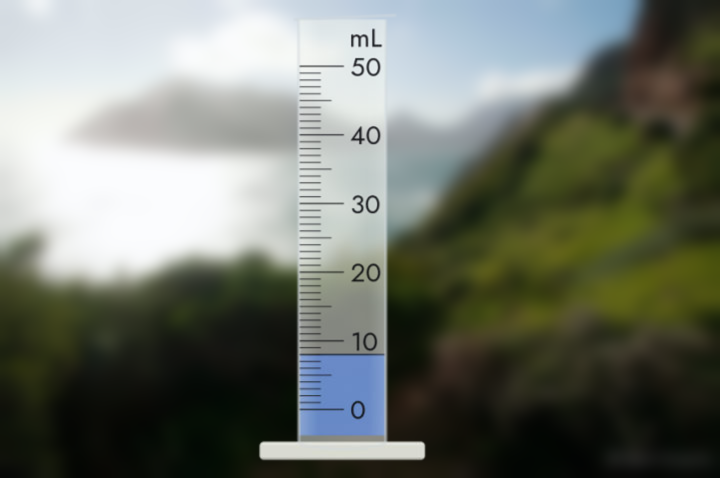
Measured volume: 8 mL
